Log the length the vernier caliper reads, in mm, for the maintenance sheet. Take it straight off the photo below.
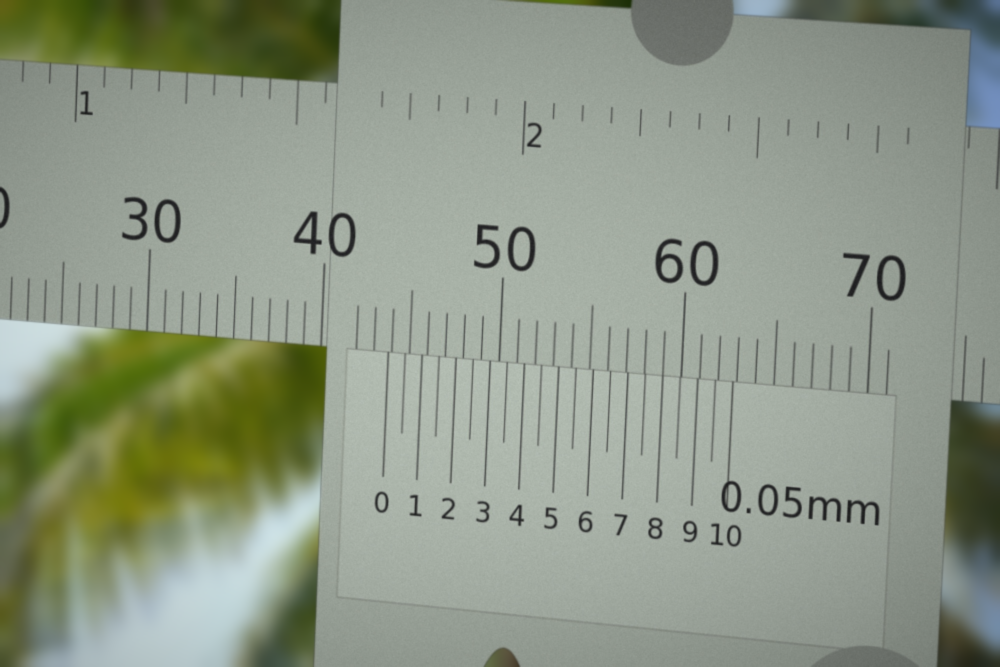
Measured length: 43.8 mm
